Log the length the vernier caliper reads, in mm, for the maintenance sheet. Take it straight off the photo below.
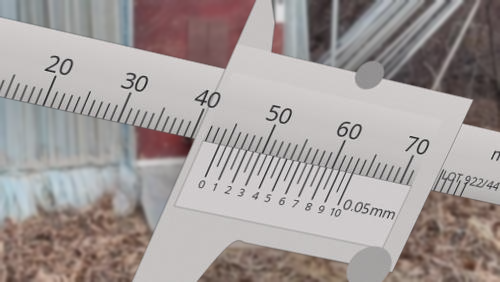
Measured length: 44.0 mm
